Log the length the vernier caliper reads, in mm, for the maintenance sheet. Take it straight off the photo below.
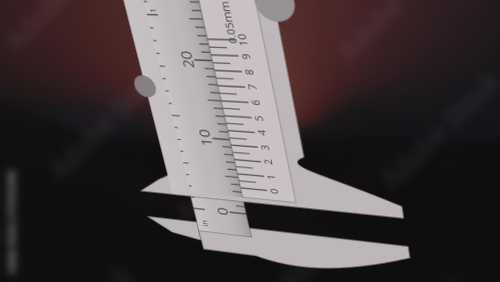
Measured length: 3.6 mm
